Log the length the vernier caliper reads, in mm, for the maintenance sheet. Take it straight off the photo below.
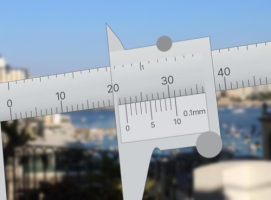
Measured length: 22.0 mm
